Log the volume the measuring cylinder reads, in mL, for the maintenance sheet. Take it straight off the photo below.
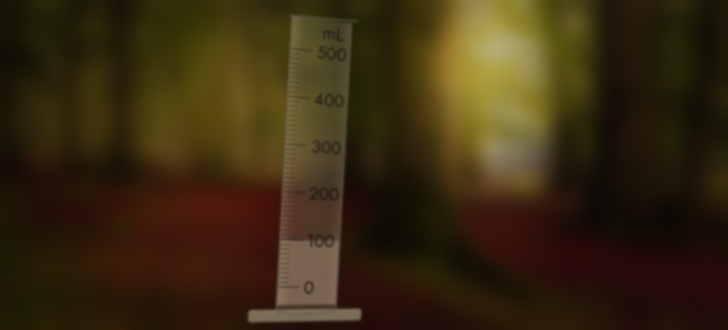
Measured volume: 100 mL
